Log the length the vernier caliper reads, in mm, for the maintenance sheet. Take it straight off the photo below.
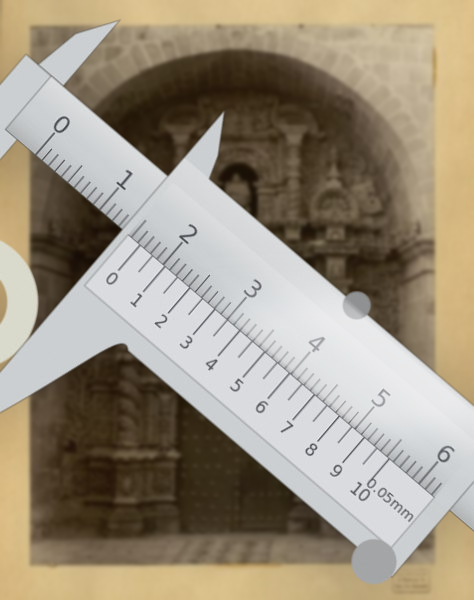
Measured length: 16.4 mm
